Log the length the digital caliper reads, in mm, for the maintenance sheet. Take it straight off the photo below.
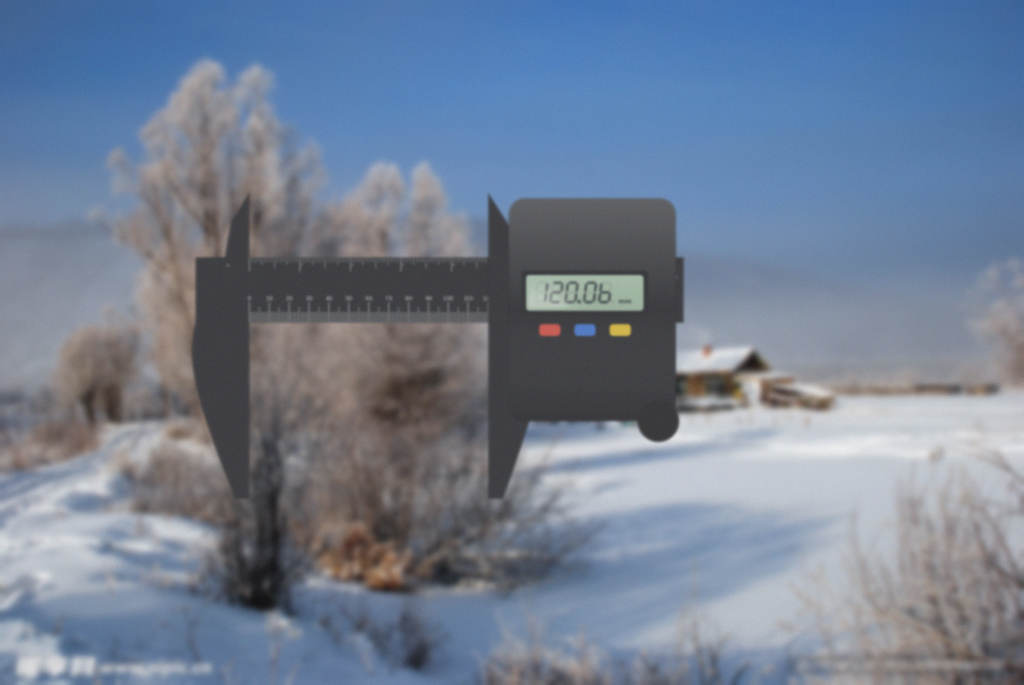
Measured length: 120.06 mm
